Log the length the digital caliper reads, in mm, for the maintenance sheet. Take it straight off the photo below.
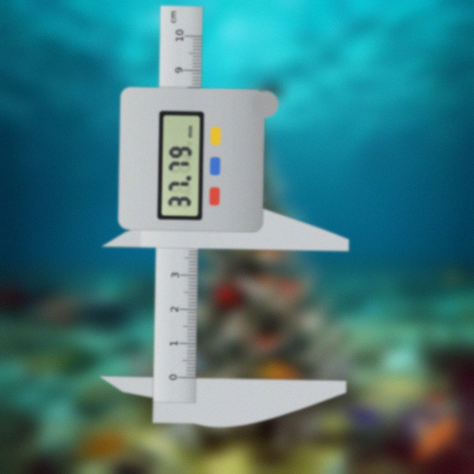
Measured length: 37.79 mm
